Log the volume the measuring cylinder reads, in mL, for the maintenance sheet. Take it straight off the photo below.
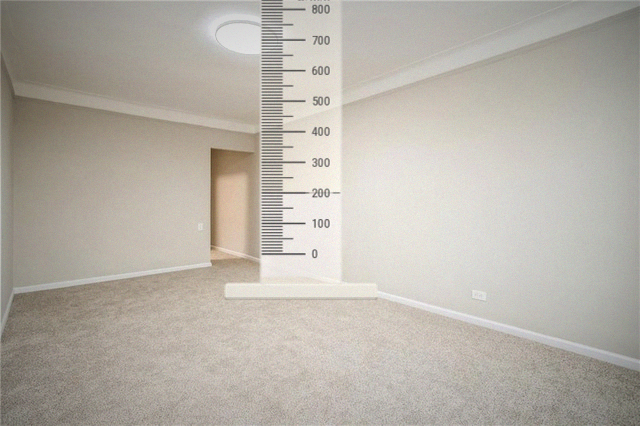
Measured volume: 200 mL
